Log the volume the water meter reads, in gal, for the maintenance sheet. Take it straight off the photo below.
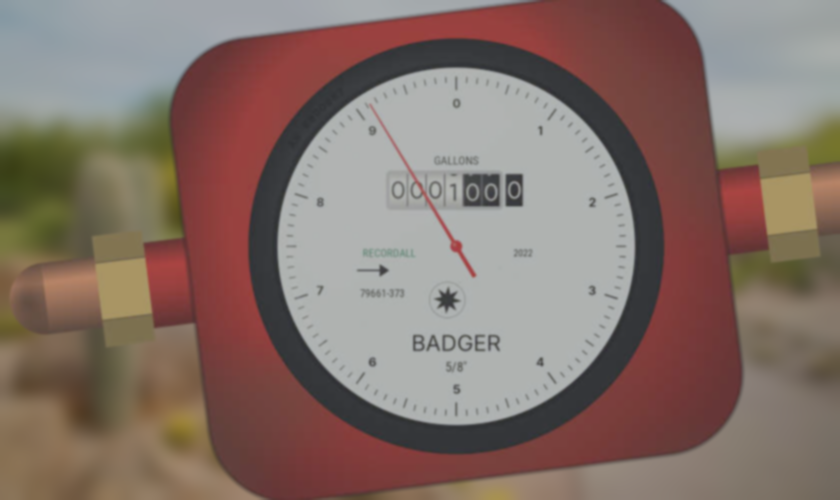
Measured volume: 999.1 gal
